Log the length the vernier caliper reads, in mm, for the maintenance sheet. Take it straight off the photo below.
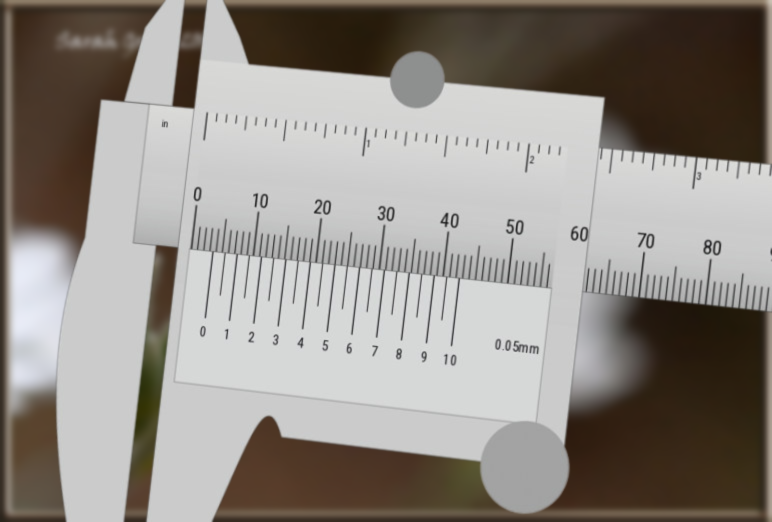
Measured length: 3.5 mm
